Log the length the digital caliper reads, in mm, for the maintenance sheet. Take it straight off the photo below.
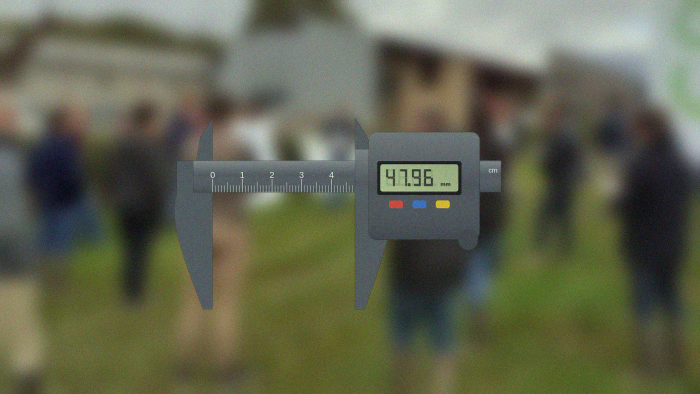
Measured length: 47.96 mm
